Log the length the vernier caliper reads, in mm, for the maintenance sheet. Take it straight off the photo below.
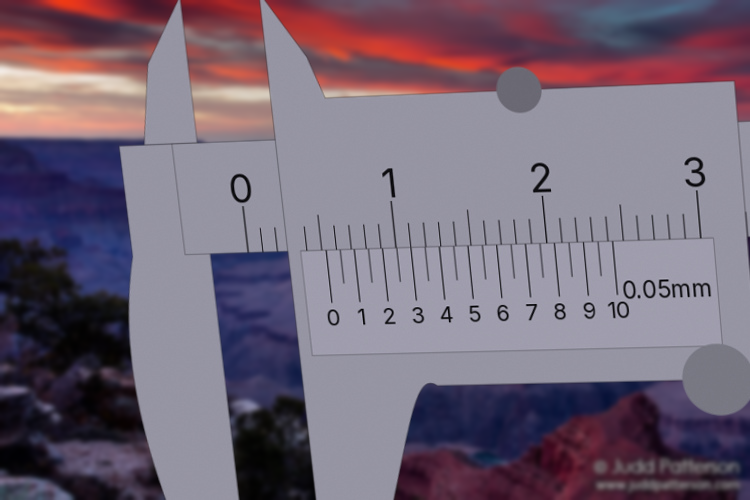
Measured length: 5.3 mm
